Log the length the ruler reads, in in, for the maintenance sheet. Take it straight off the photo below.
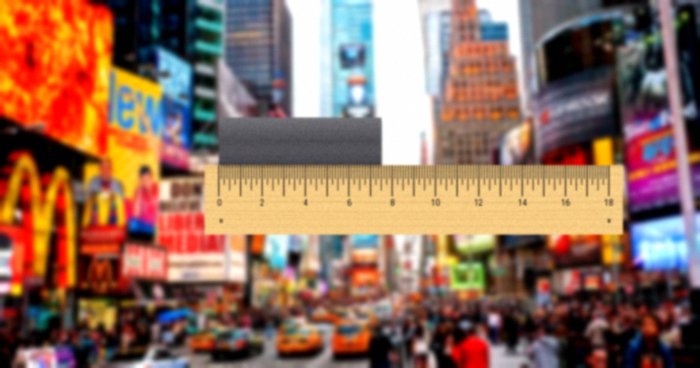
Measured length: 7.5 in
